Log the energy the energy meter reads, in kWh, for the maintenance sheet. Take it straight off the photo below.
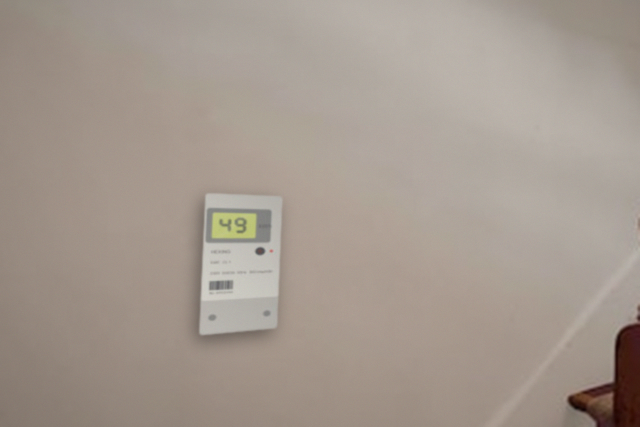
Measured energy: 49 kWh
